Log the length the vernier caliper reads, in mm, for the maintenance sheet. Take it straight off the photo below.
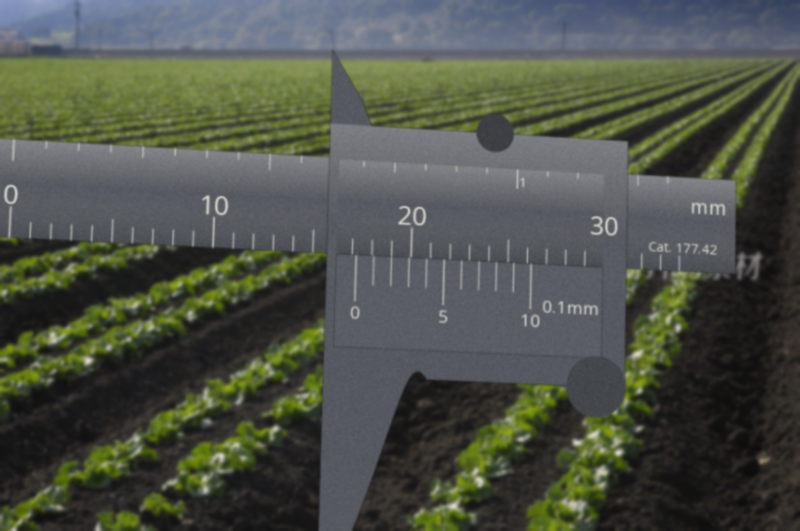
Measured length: 17.2 mm
